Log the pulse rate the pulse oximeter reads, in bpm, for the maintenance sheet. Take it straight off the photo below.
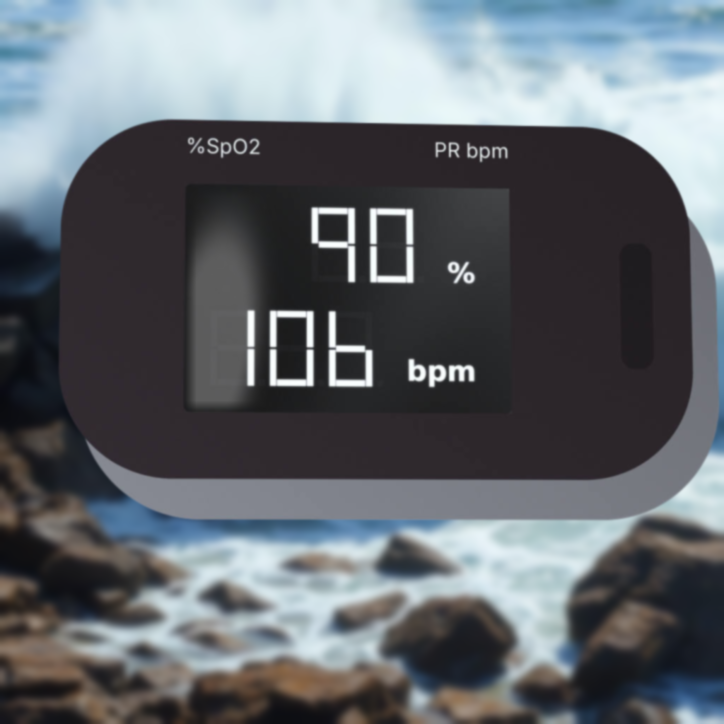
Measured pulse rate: 106 bpm
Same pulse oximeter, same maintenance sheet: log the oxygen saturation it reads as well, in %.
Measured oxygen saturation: 90 %
